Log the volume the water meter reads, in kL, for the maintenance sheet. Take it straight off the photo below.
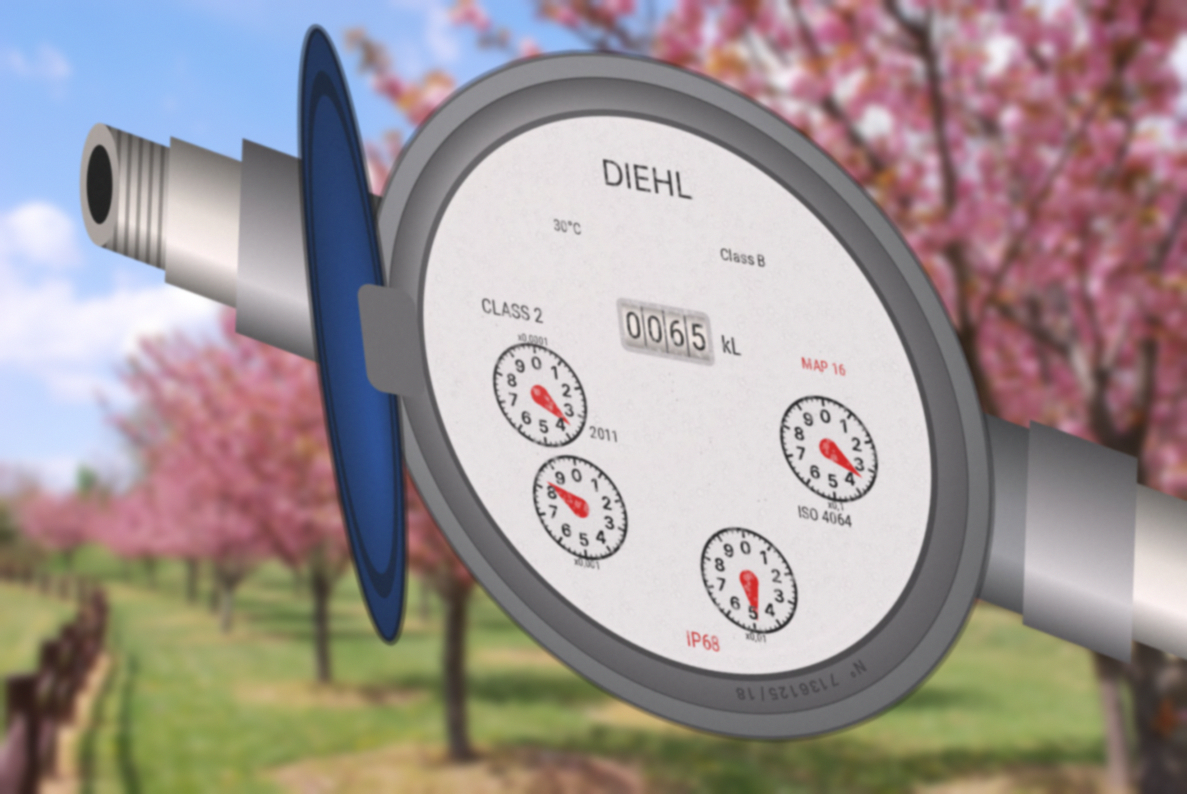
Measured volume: 65.3483 kL
